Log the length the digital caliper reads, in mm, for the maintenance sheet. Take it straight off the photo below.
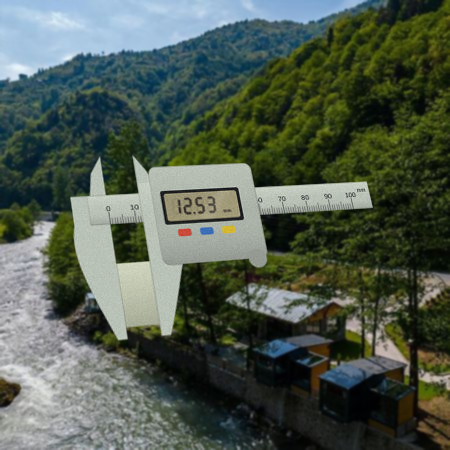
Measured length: 12.53 mm
